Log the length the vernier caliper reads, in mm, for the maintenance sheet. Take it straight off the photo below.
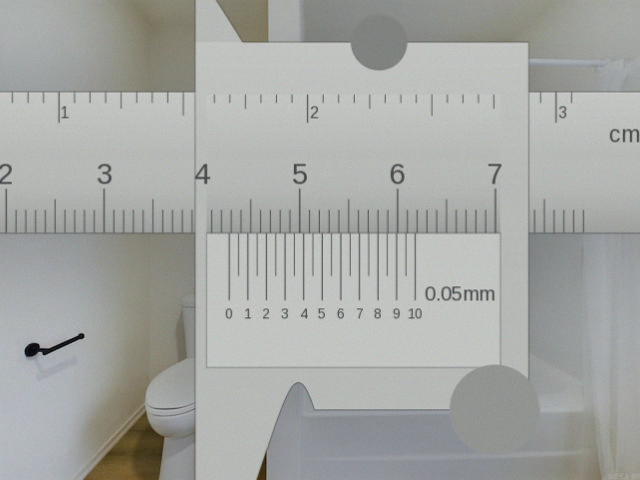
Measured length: 42.8 mm
